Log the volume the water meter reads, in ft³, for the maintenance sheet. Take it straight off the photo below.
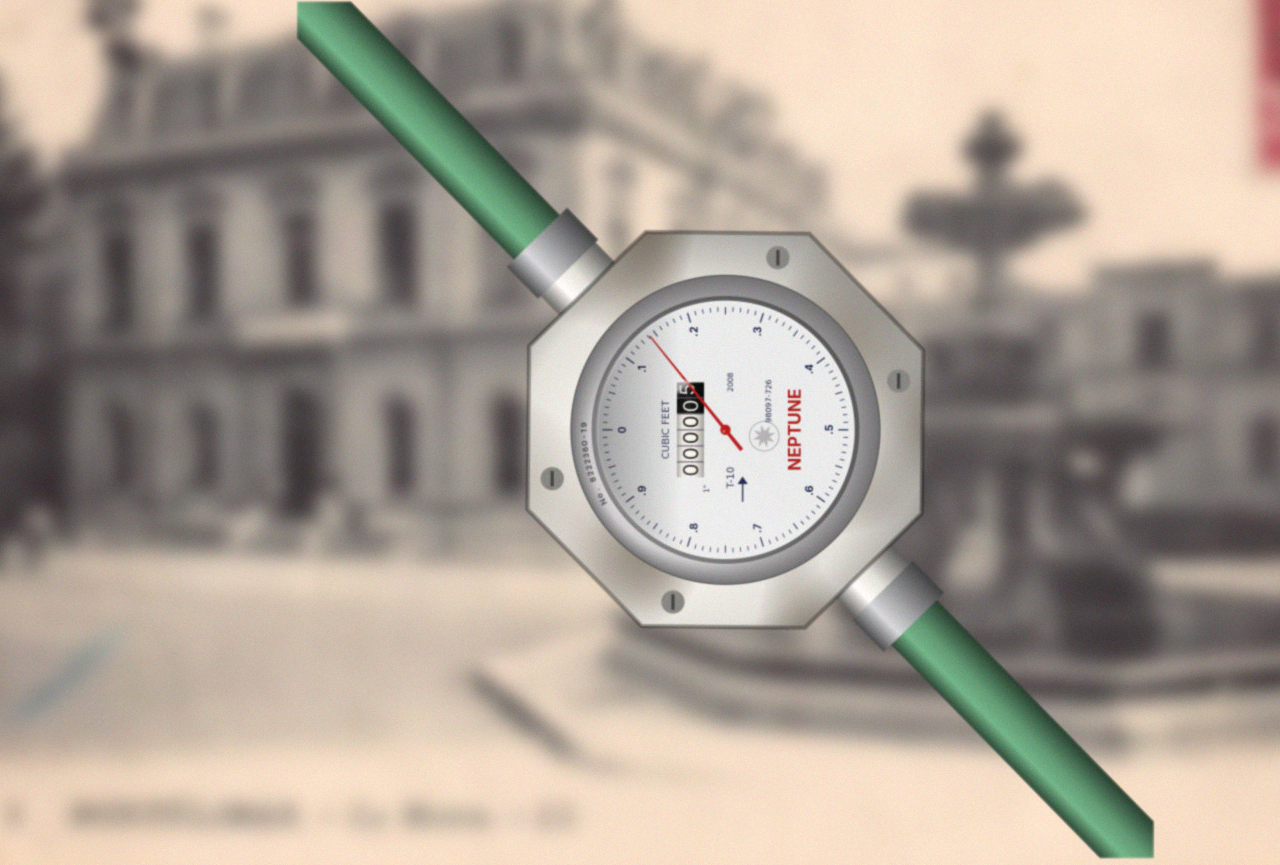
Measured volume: 5.14 ft³
